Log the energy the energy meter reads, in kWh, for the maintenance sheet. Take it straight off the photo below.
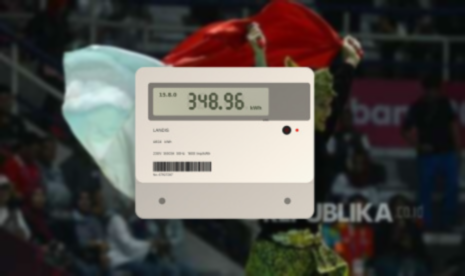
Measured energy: 348.96 kWh
